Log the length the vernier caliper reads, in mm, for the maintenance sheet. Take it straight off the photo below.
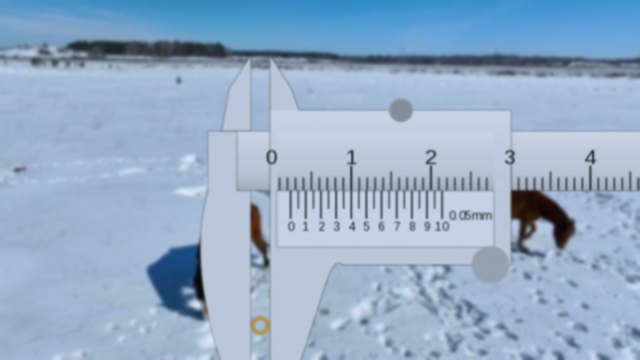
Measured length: 2.4 mm
